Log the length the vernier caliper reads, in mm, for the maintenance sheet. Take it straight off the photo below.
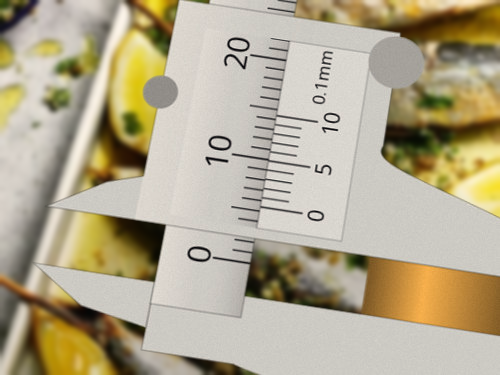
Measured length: 5.4 mm
